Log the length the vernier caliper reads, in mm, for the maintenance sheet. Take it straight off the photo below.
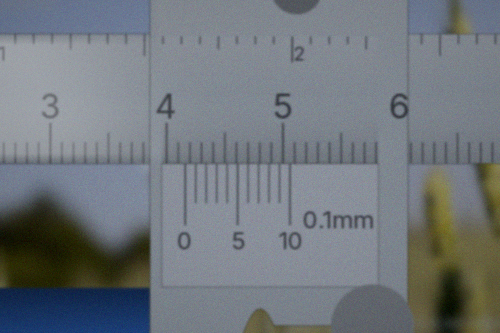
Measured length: 41.6 mm
